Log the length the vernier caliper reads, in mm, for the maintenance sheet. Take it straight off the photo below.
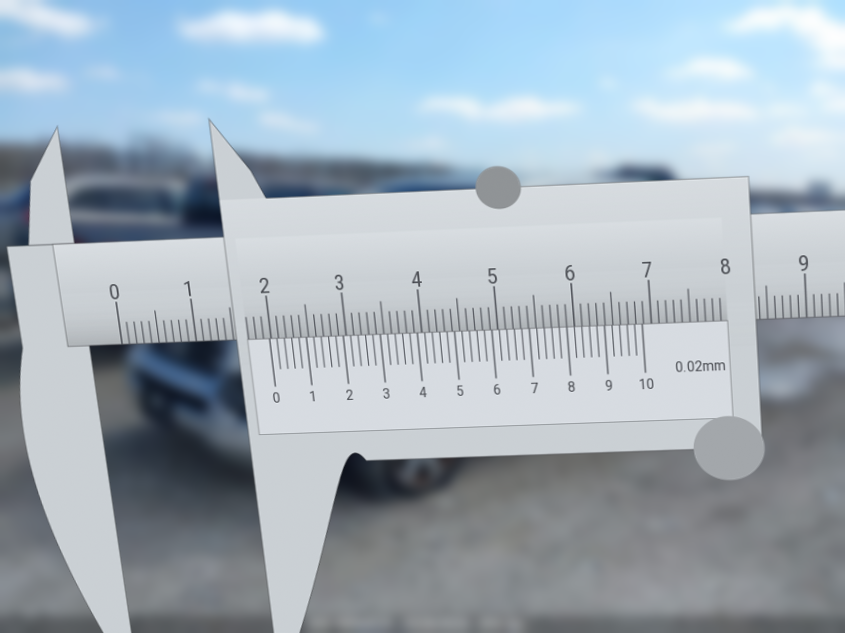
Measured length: 19.8 mm
